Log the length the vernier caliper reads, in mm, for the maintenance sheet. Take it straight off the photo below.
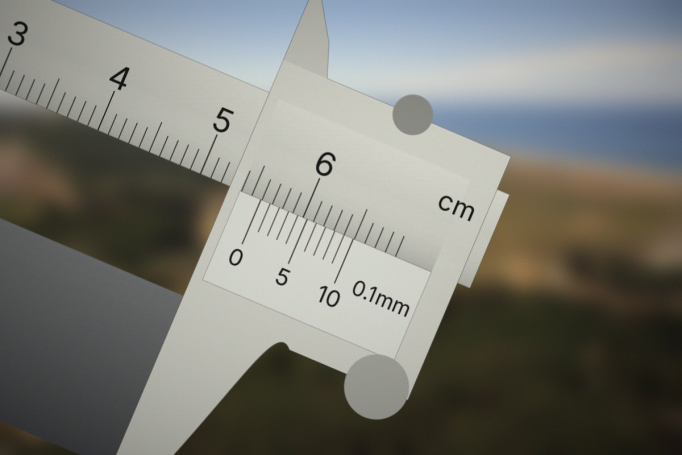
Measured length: 55.9 mm
